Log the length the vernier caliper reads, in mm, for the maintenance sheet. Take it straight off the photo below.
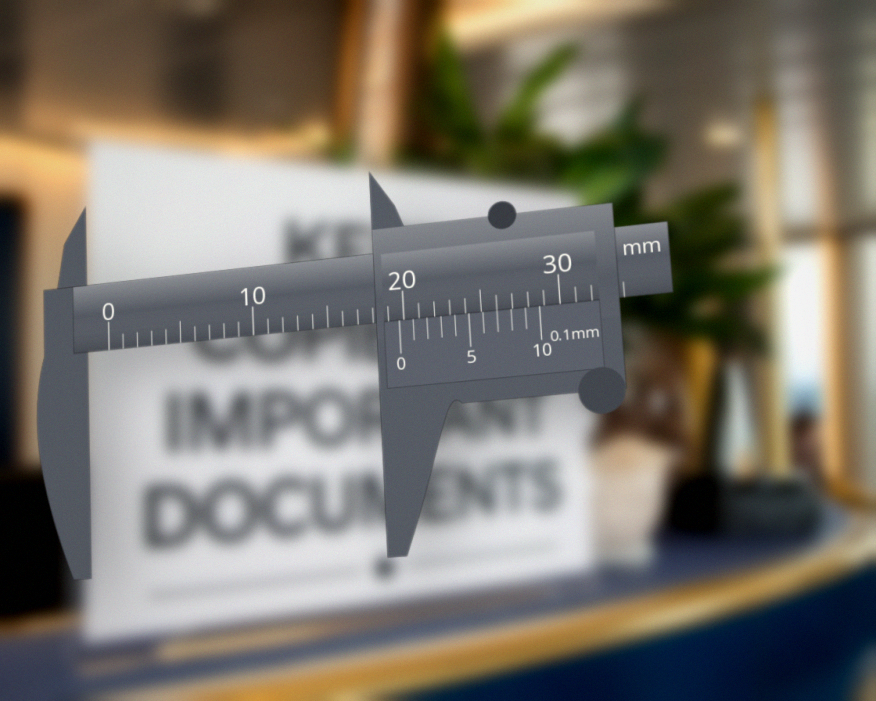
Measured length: 19.7 mm
